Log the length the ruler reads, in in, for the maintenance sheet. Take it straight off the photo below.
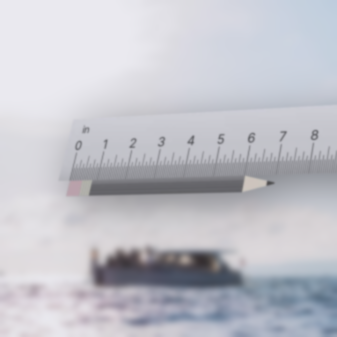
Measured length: 7 in
